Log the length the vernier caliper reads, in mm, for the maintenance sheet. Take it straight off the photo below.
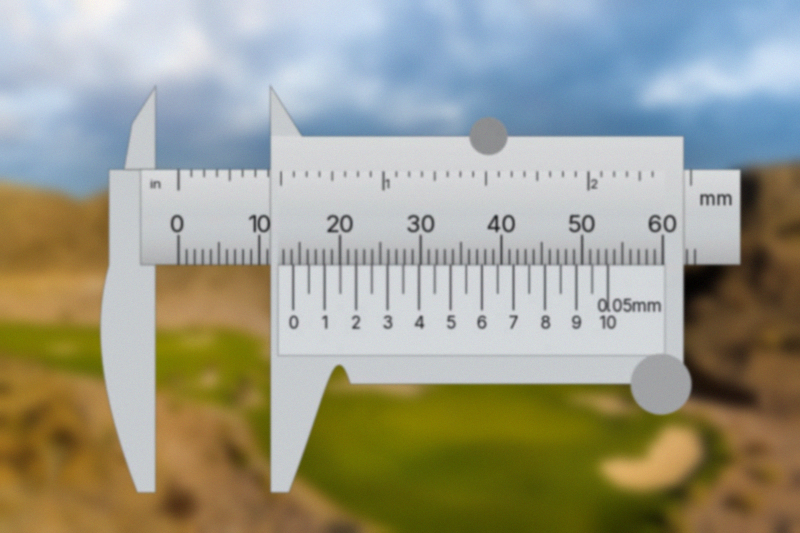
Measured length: 14.2 mm
